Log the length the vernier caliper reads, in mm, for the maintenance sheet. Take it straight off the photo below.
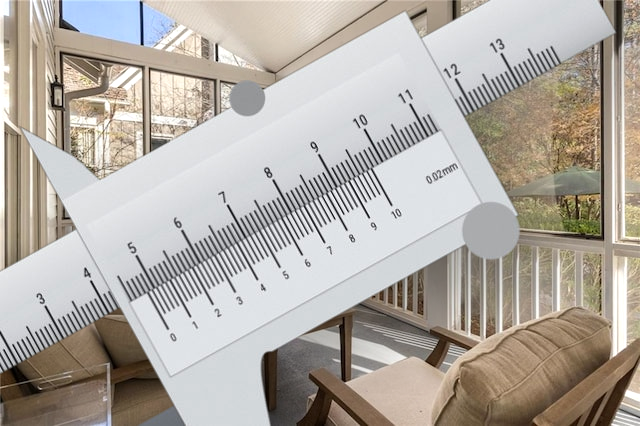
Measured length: 48.5 mm
